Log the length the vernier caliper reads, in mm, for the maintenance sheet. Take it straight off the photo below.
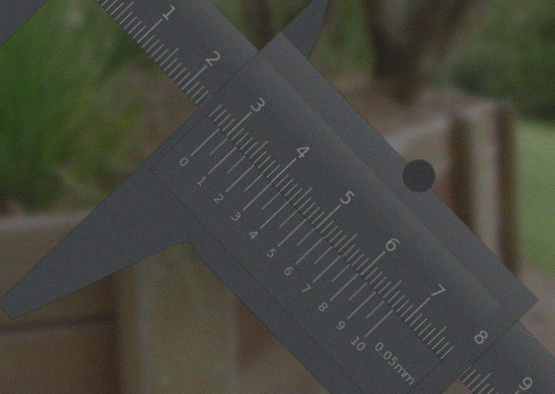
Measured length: 28.4 mm
